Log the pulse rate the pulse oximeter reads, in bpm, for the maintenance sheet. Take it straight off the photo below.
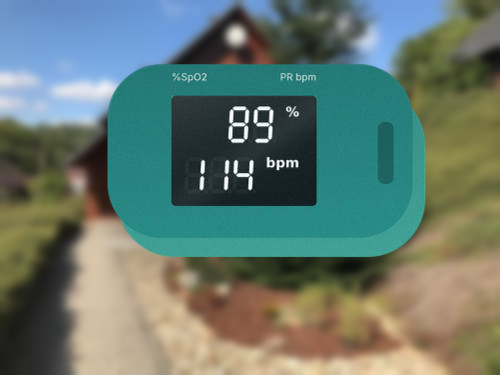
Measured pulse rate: 114 bpm
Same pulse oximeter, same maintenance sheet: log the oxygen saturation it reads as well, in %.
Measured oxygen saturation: 89 %
